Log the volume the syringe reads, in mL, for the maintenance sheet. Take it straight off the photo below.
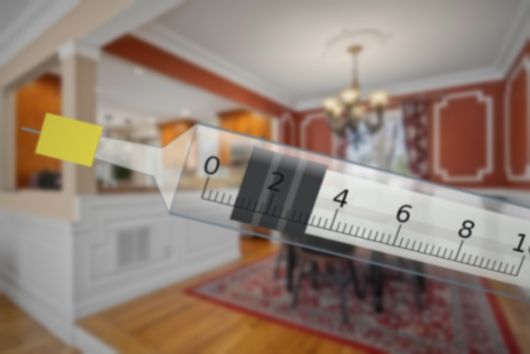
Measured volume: 1 mL
